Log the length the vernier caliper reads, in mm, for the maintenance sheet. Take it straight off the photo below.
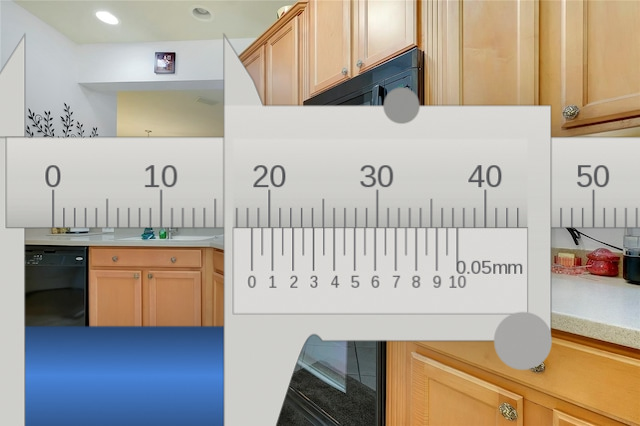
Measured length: 18.4 mm
